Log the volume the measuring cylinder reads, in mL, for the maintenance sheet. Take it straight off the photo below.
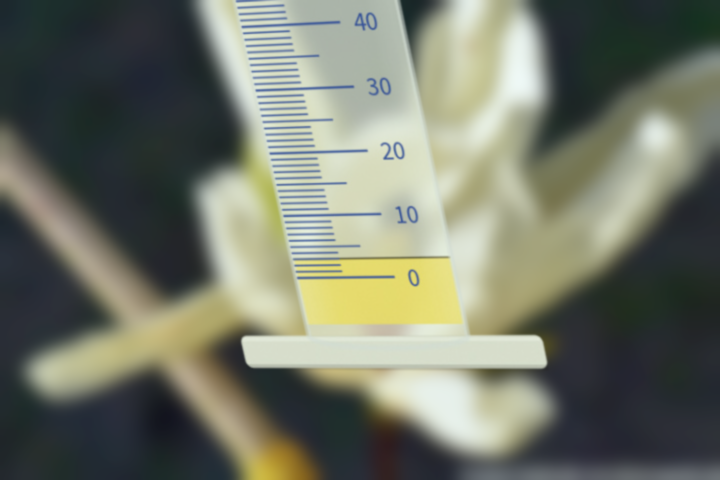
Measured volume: 3 mL
